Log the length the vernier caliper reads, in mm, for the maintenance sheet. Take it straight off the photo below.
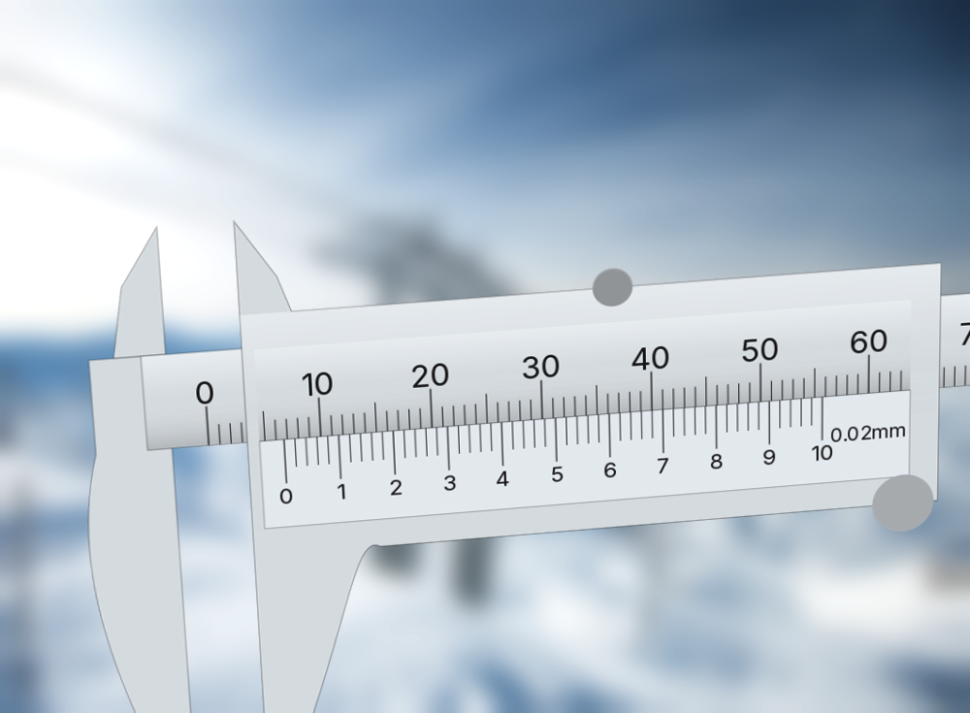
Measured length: 6.7 mm
